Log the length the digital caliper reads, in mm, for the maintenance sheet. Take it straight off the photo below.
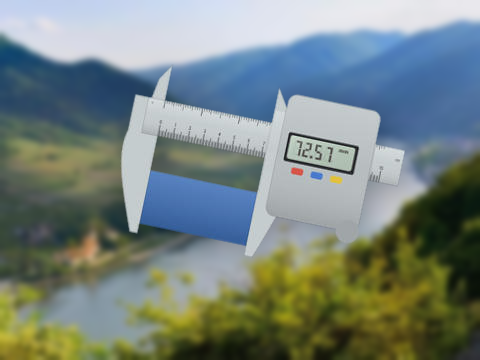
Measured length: 72.57 mm
